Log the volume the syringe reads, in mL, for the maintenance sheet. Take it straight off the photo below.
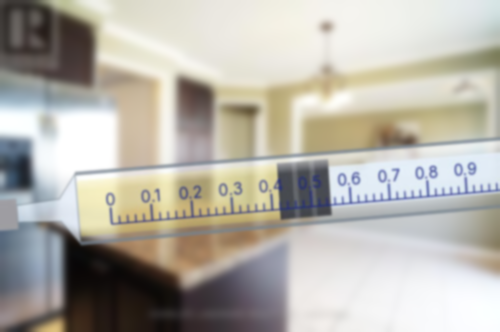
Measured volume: 0.42 mL
